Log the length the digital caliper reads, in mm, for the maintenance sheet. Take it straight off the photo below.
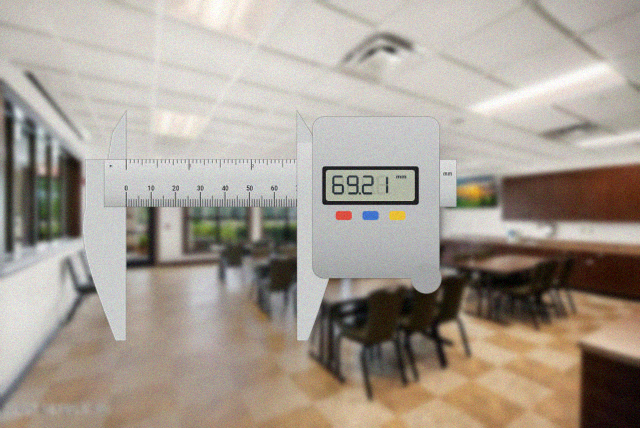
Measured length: 69.21 mm
